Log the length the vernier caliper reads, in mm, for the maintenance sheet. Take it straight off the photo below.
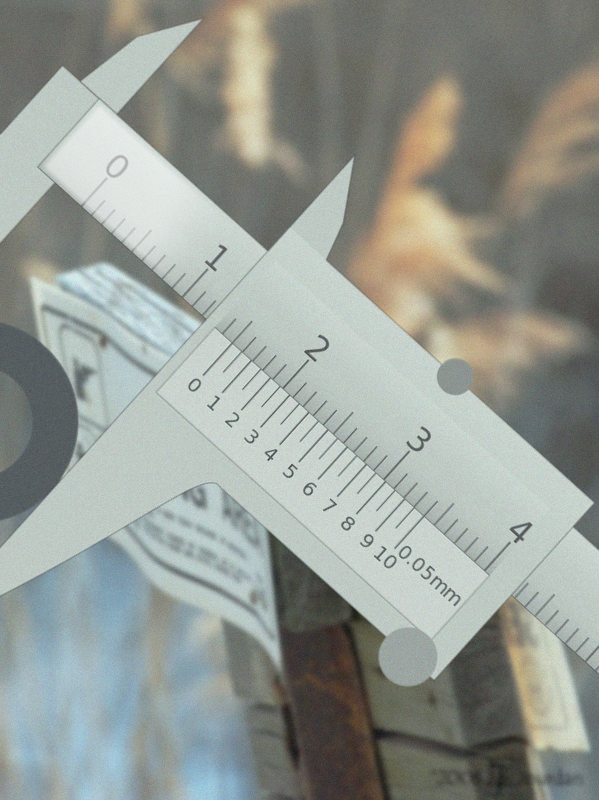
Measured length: 15.0 mm
